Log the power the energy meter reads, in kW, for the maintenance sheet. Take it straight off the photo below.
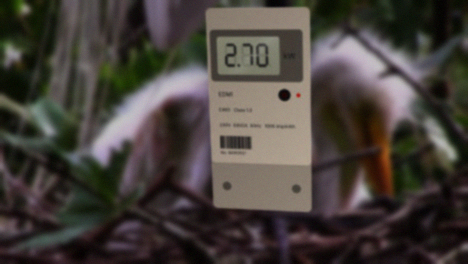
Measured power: 2.70 kW
